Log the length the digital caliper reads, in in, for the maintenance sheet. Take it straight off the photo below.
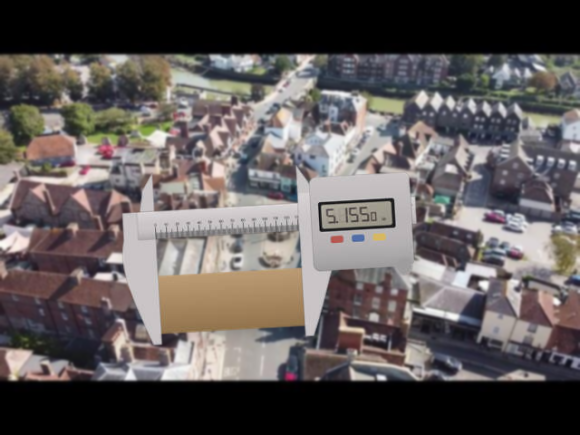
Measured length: 5.1550 in
